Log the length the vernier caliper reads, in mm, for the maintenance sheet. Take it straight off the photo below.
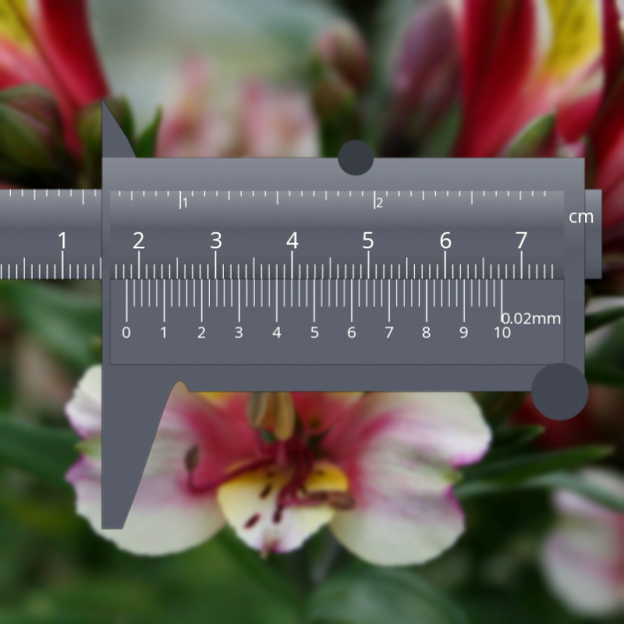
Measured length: 18.4 mm
